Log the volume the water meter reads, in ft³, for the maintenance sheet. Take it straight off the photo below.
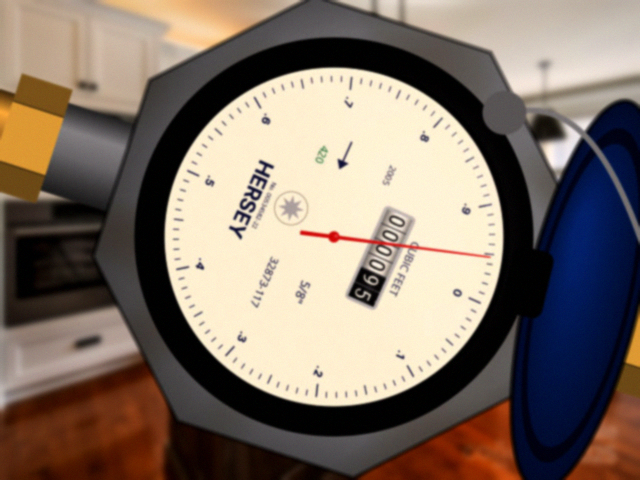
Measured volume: 94.95 ft³
